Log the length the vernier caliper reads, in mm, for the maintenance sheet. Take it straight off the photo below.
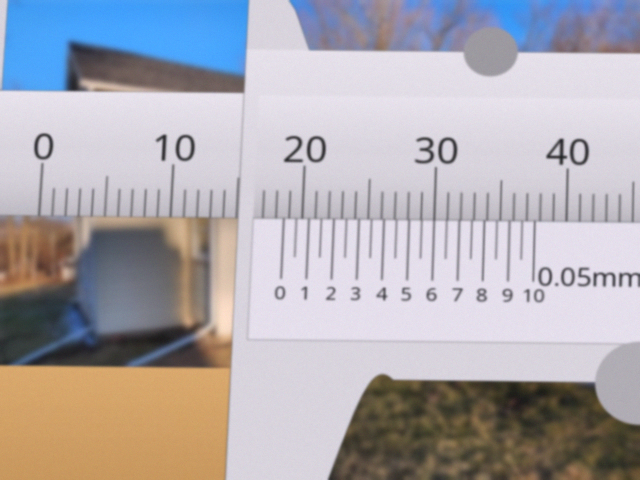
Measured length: 18.6 mm
